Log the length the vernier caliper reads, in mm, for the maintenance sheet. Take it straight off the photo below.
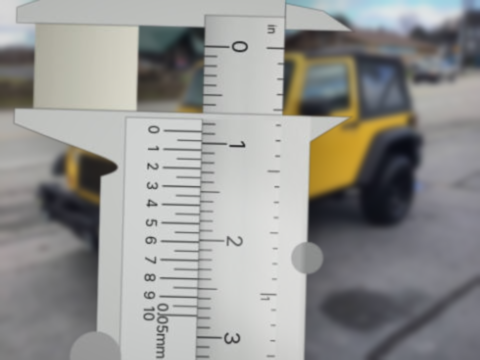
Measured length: 8.8 mm
